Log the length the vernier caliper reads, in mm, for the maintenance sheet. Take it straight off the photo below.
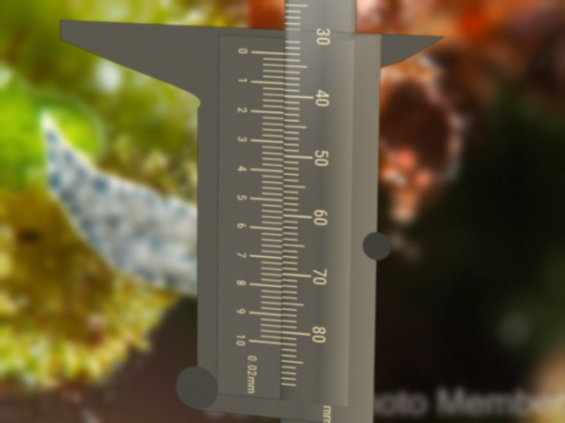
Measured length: 33.0 mm
